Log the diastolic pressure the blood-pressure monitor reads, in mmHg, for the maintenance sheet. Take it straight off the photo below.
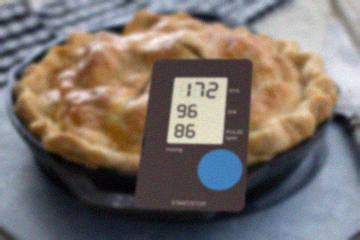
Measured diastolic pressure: 96 mmHg
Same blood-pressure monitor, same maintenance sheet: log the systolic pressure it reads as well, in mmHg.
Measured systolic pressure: 172 mmHg
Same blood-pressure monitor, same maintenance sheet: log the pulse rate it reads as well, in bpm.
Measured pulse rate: 86 bpm
